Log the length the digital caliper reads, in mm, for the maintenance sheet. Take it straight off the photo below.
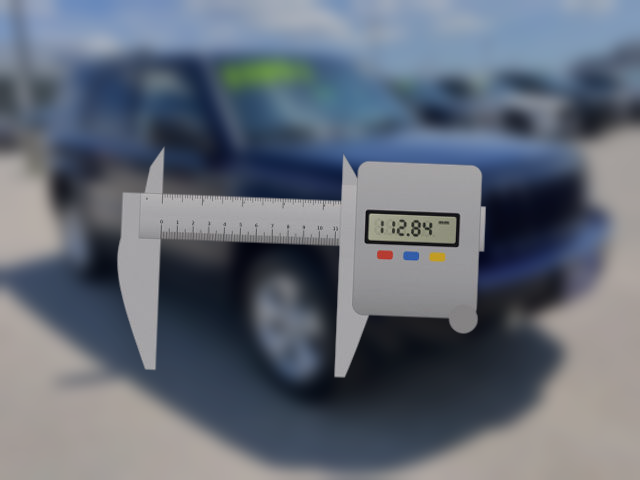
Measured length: 112.84 mm
